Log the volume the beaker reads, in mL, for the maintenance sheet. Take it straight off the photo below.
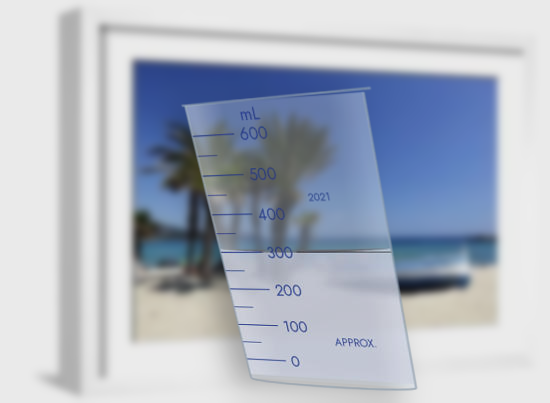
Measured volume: 300 mL
